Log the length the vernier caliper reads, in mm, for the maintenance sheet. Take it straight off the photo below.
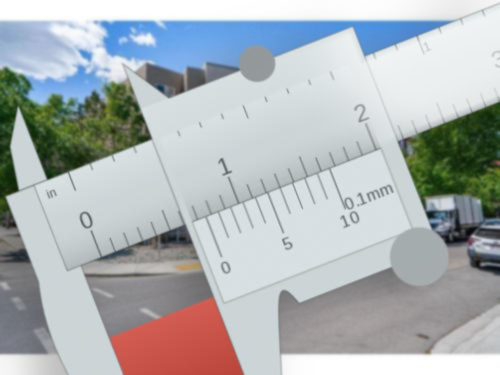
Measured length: 7.6 mm
